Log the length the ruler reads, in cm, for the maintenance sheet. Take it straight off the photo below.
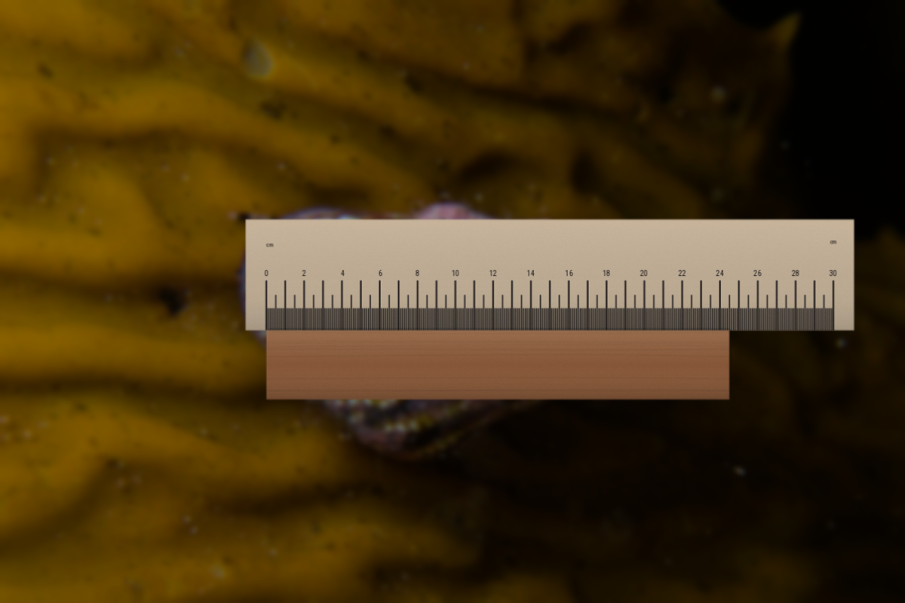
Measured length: 24.5 cm
